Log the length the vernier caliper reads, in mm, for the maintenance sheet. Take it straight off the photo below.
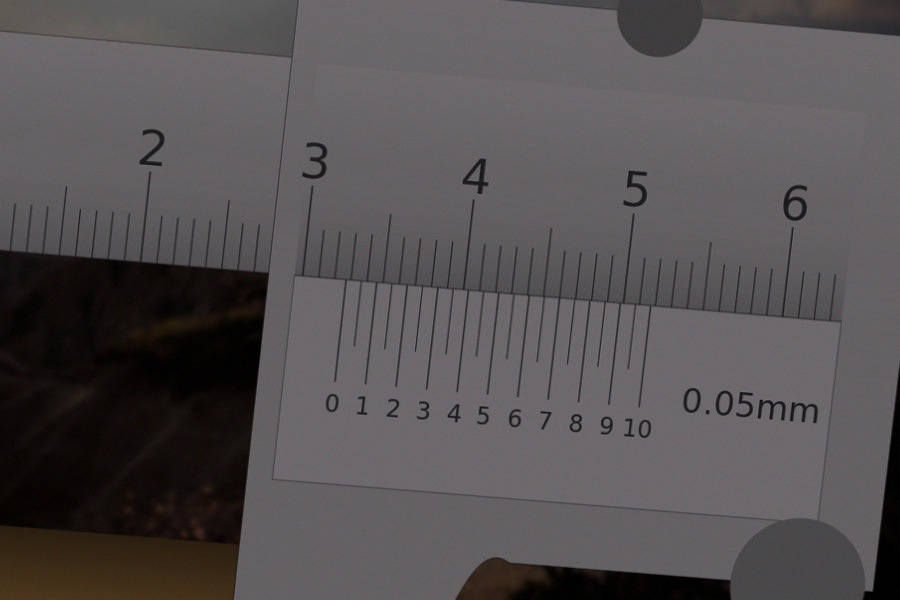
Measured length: 32.7 mm
